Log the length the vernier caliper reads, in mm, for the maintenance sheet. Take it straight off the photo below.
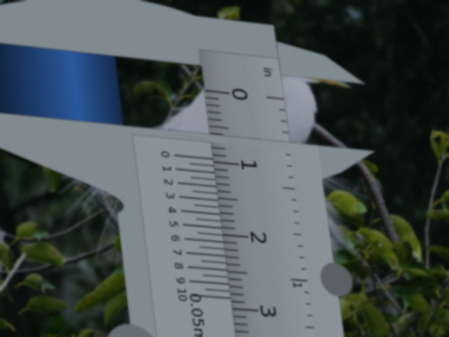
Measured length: 9.6 mm
